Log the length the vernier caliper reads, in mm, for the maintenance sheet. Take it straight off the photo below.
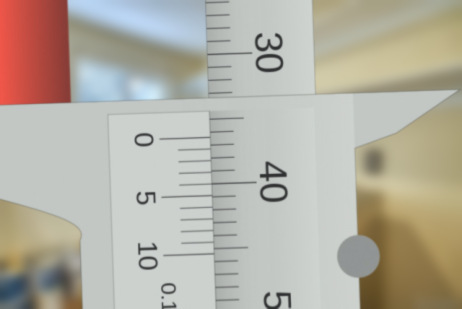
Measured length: 36.4 mm
